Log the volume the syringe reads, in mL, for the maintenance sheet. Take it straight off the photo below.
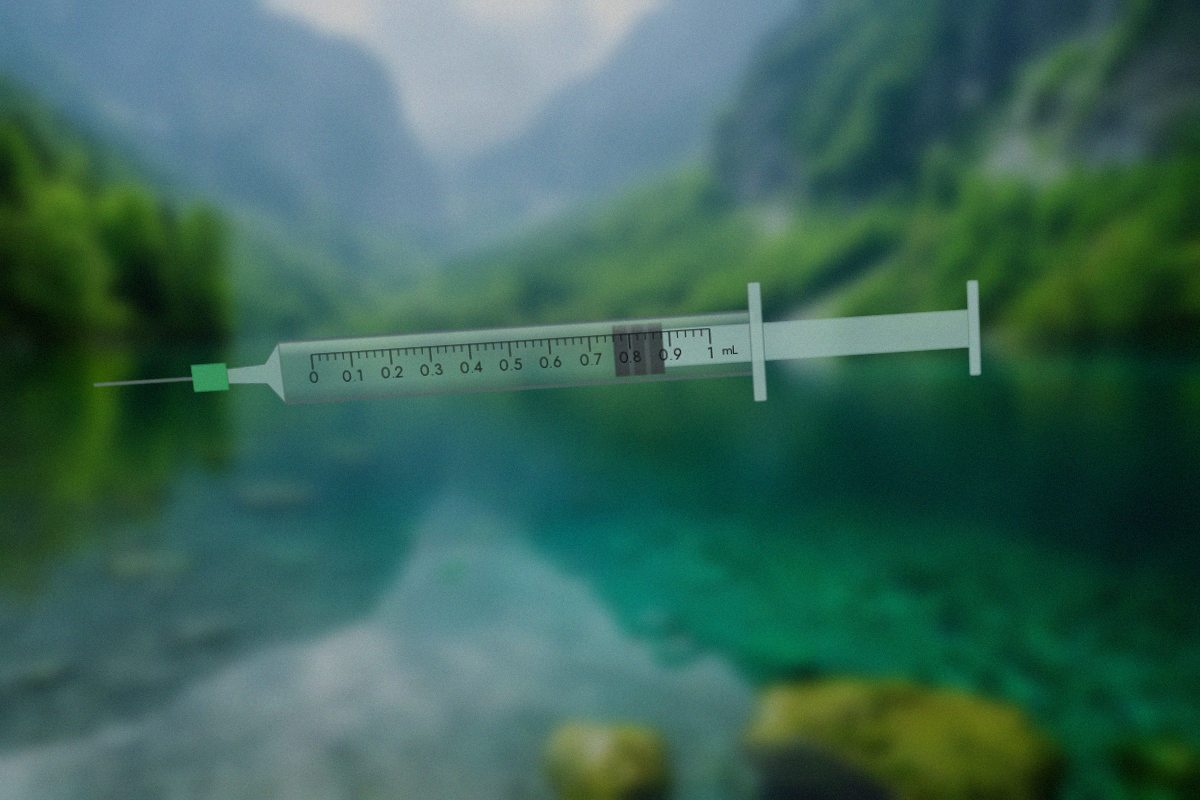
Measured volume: 0.76 mL
